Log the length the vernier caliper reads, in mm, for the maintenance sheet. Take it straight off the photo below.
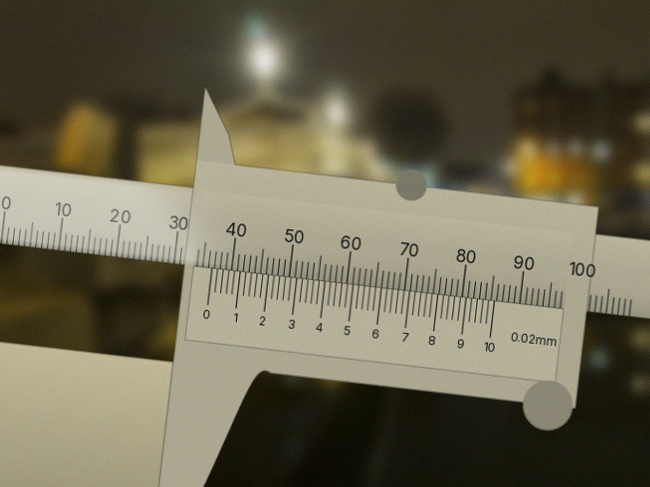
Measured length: 36.6 mm
